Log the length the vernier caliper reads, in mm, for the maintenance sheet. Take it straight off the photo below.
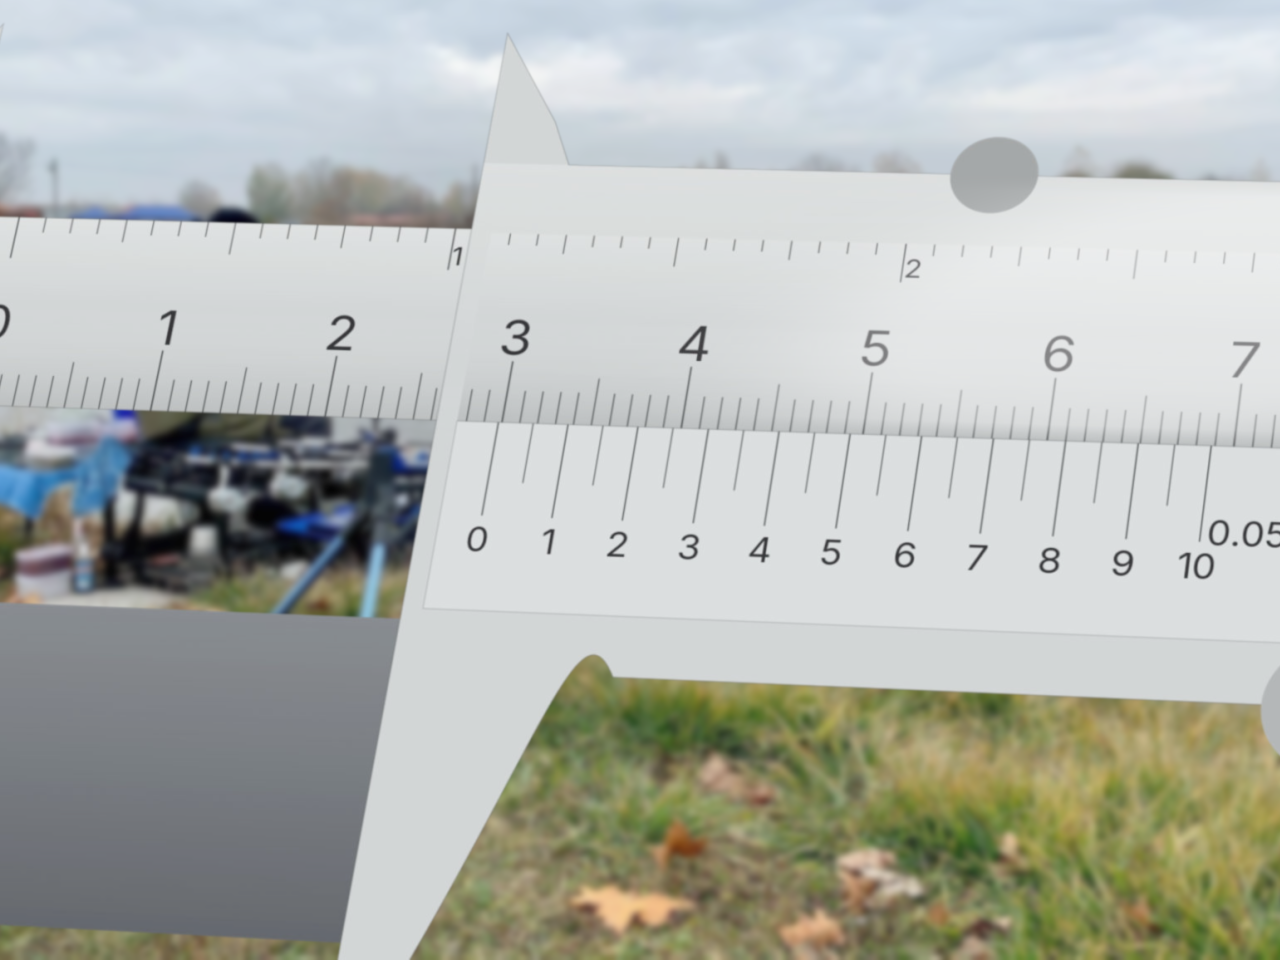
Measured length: 29.8 mm
